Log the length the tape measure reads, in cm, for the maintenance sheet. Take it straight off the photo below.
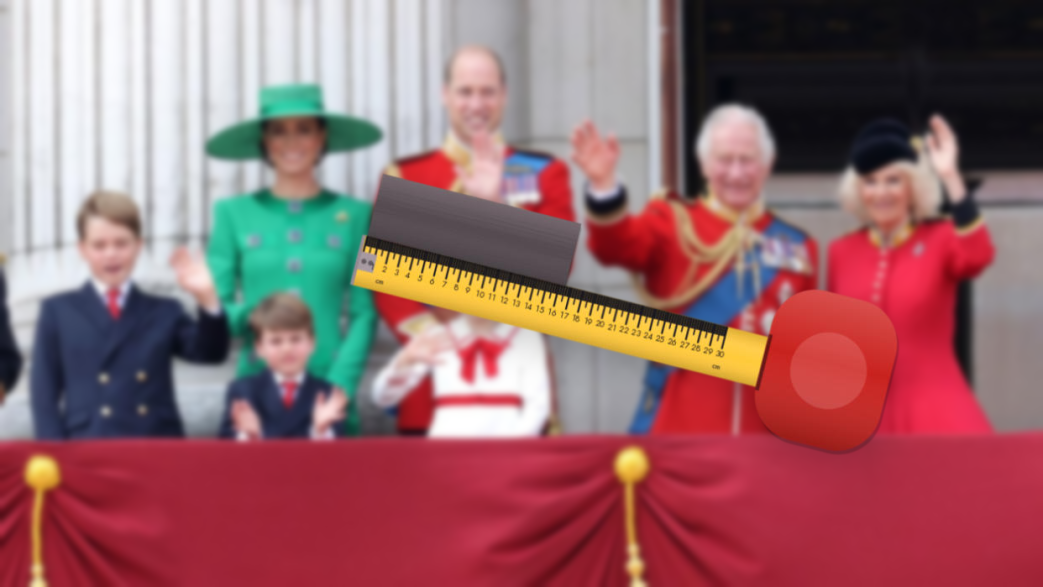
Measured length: 16.5 cm
